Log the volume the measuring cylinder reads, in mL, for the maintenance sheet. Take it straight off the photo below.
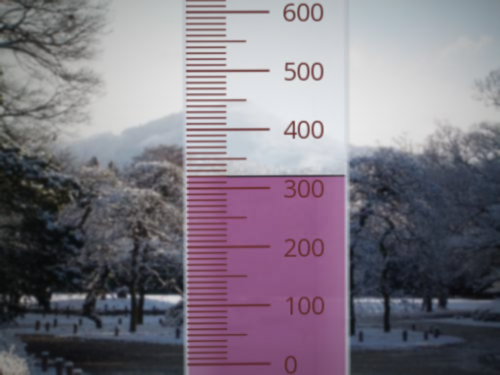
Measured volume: 320 mL
